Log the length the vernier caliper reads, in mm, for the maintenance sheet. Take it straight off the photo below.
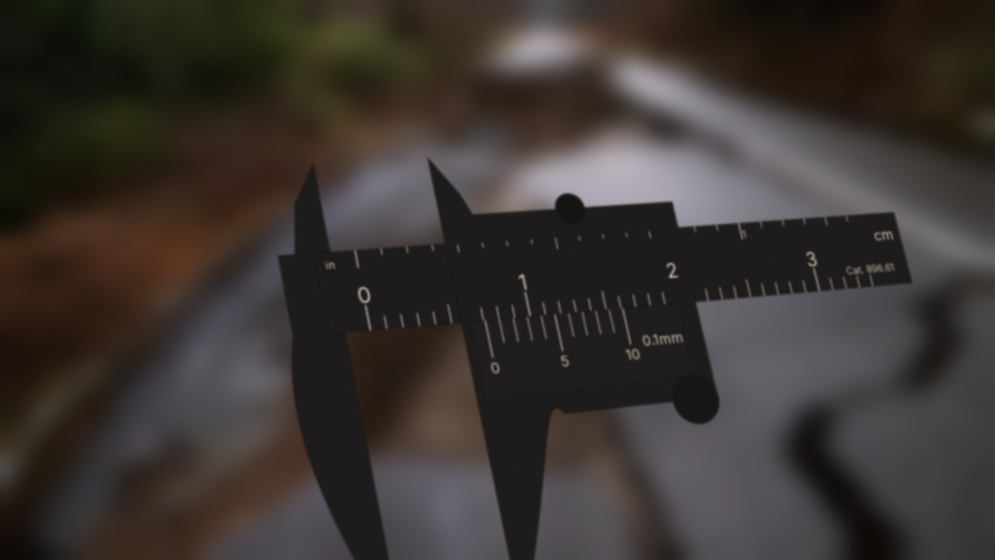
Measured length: 7.1 mm
